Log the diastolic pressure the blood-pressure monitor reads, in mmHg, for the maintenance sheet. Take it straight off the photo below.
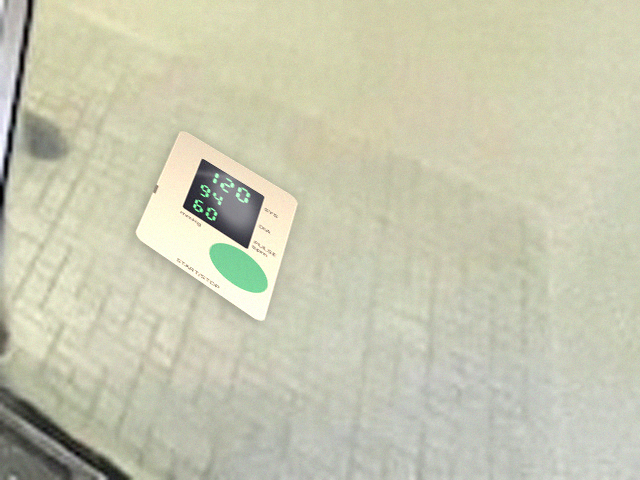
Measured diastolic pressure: 94 mmHg
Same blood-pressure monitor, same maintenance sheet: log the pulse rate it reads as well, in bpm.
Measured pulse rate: 60 bpm
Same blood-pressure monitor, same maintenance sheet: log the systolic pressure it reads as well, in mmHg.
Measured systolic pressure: 120 mmHg
